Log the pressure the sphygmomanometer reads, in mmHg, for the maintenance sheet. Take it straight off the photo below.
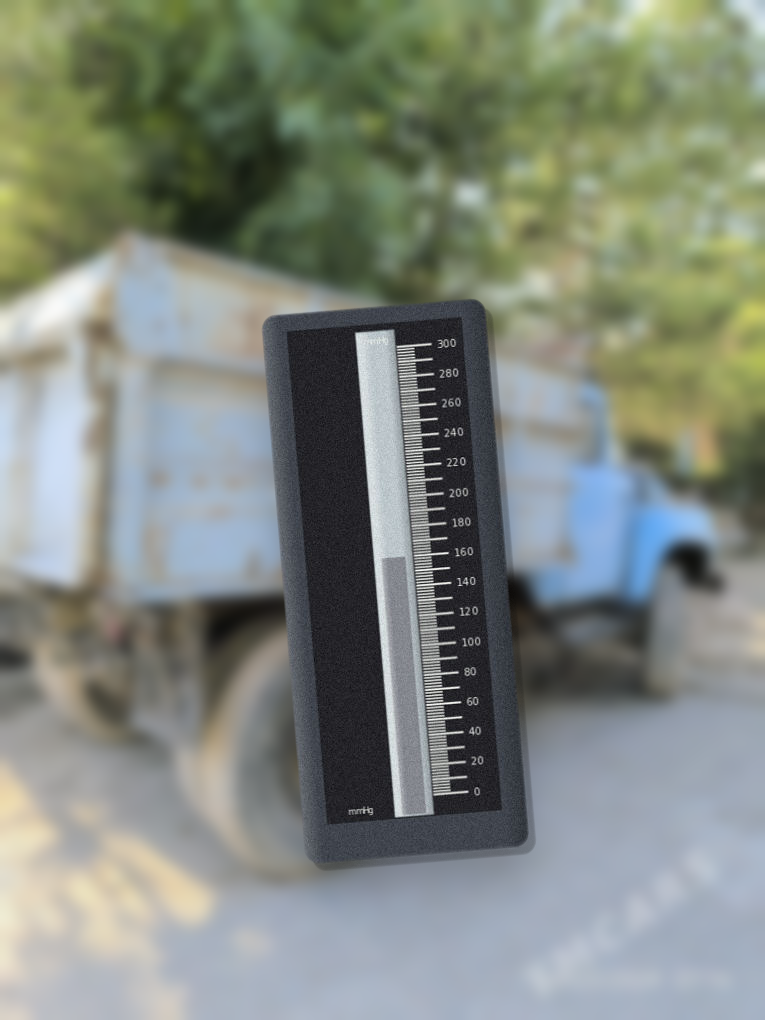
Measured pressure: 160 mmHg
